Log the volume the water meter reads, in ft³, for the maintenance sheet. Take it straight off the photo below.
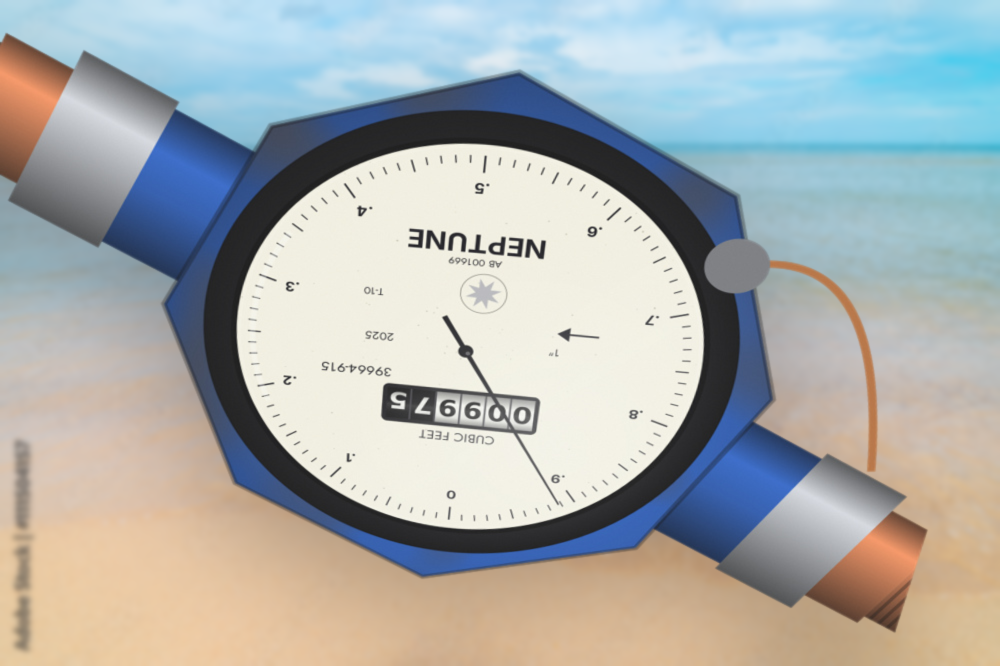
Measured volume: 9974.91 ft³
